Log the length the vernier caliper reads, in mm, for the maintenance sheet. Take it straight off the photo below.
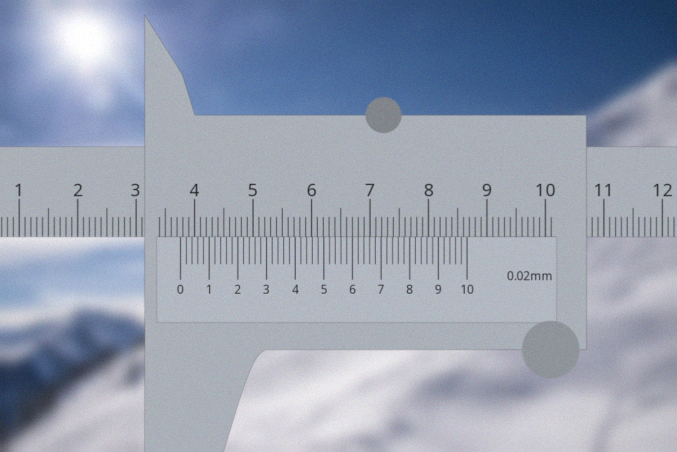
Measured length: 37.6 mm
